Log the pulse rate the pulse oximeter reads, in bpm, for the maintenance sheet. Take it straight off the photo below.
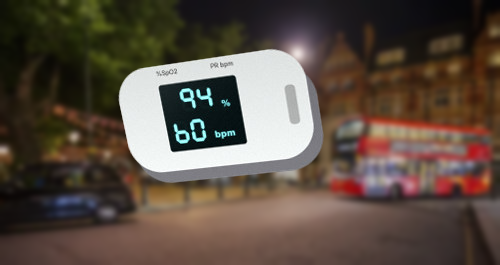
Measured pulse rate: 60 bpm
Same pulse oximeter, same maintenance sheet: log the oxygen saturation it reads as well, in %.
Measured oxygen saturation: 94 %
